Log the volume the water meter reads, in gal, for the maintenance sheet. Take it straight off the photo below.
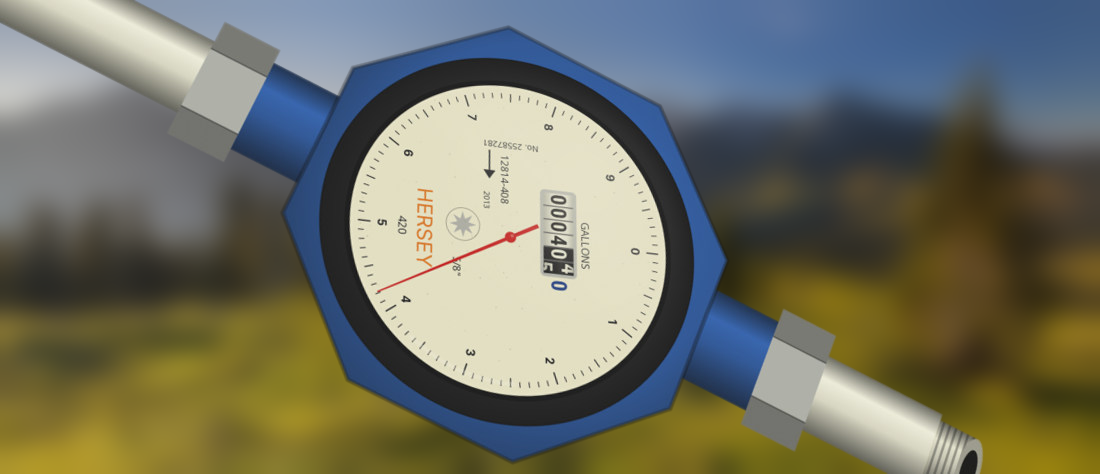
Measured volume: 4044.2 gal
